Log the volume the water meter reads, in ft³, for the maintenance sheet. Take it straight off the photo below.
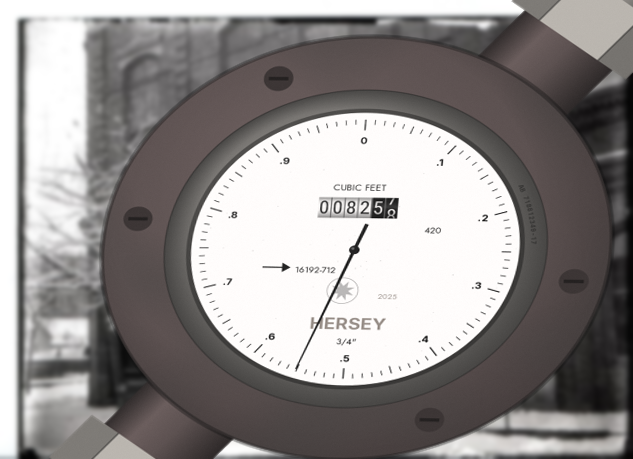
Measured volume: 8257.55 ft³
